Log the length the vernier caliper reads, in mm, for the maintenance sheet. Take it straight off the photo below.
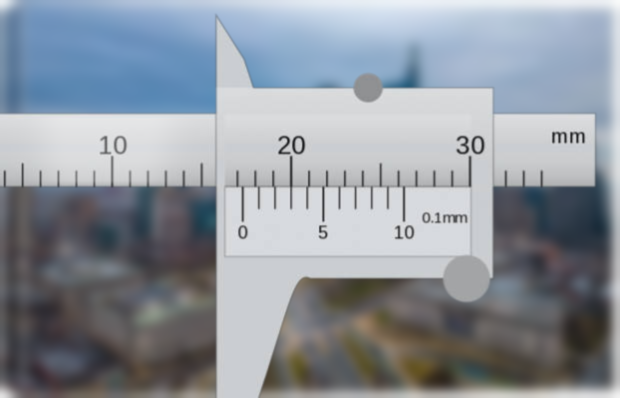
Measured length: 17.3 mm
